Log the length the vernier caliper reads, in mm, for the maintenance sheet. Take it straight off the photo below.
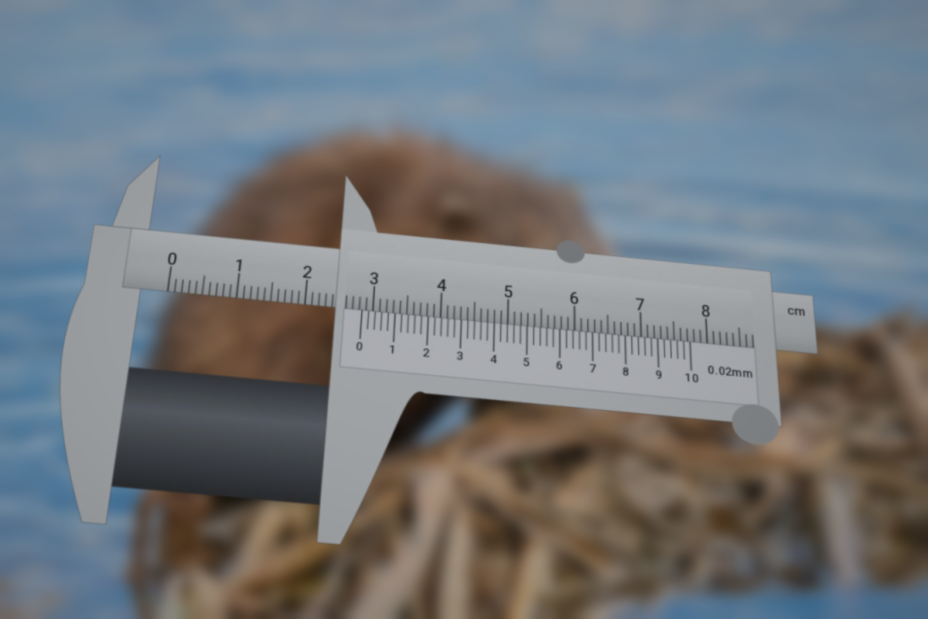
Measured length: 28.4 mm
